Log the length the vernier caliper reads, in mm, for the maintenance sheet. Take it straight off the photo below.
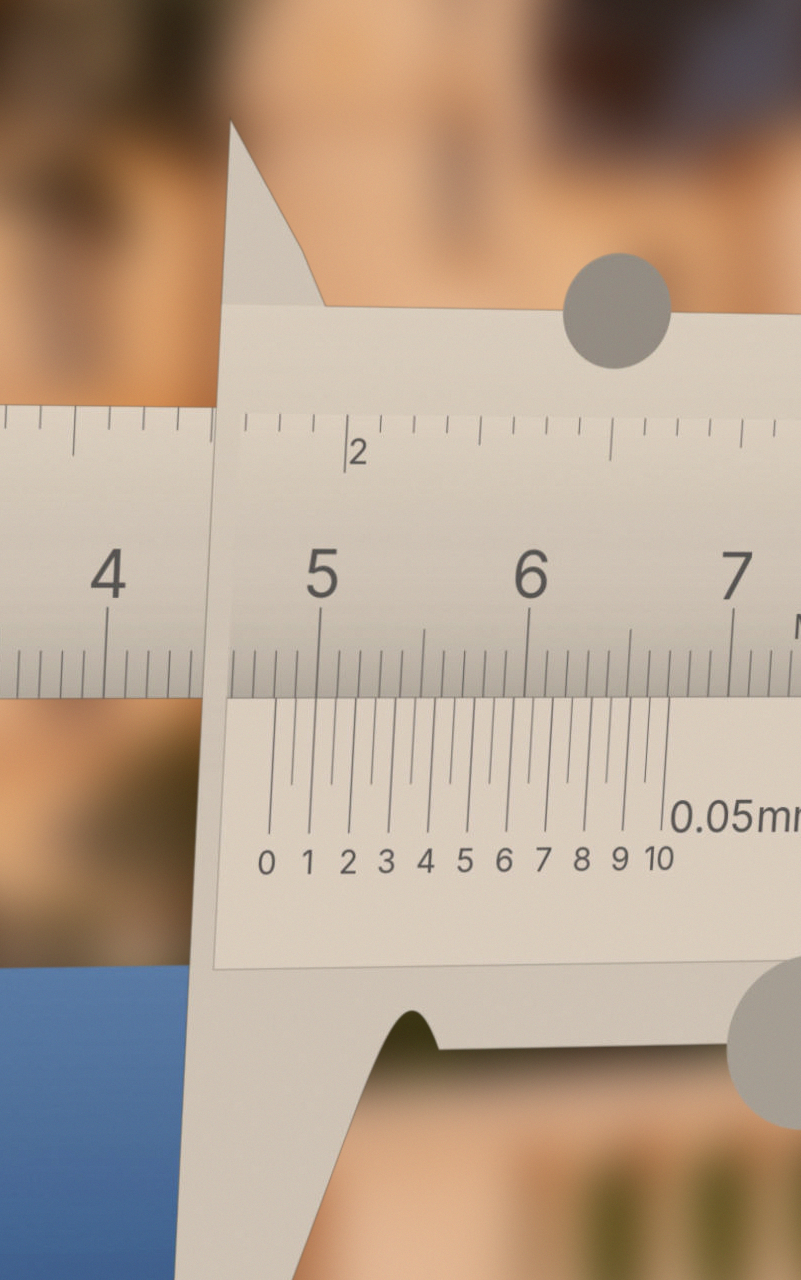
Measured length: 48.1 mm
